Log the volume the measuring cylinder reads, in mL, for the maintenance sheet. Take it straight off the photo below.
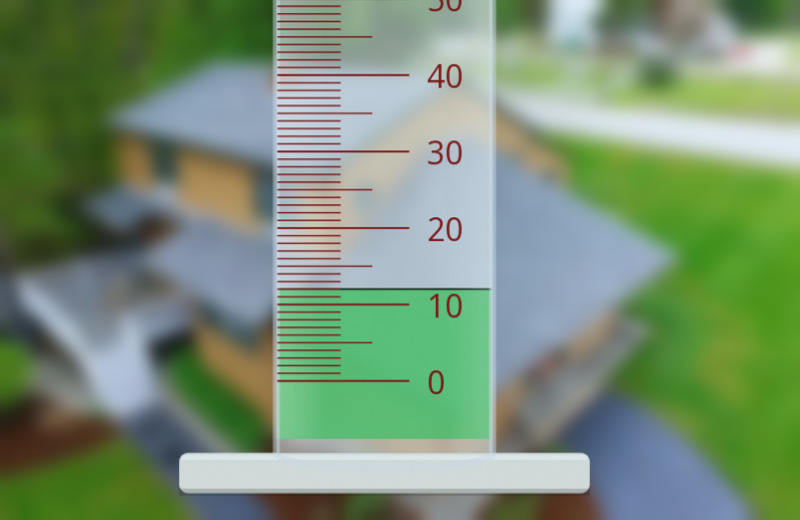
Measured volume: 12 mL
